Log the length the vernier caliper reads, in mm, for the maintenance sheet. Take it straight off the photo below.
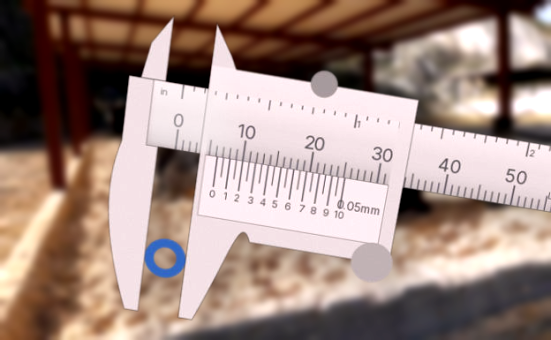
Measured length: 6.2 mm
